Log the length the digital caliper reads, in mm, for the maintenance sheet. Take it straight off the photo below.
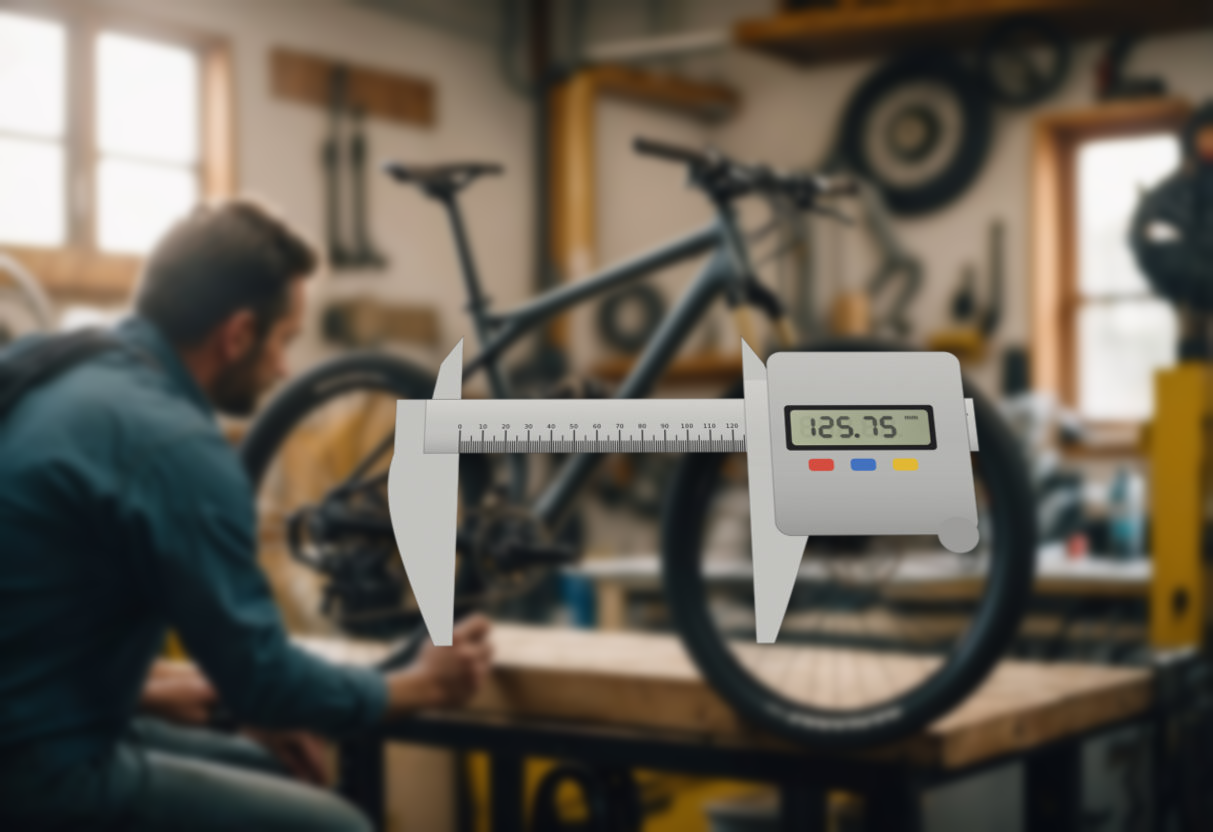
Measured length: 125.75 mm
